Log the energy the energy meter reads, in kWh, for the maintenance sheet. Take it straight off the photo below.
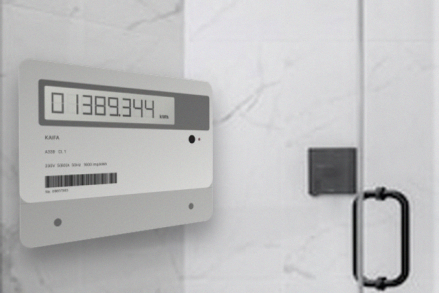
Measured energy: 1389.344 kWh
